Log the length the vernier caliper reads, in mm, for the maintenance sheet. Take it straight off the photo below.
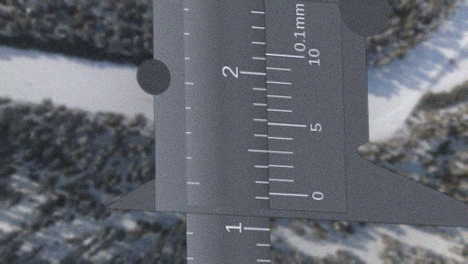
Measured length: 12.3 mm
